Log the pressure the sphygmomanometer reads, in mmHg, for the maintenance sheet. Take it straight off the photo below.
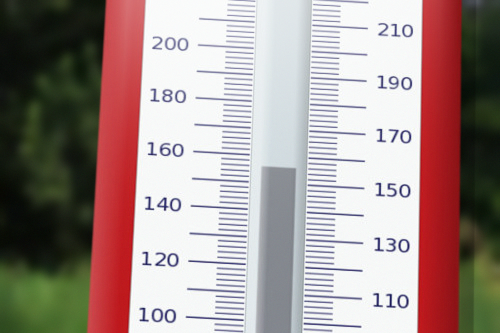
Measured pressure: 156 mmHg
